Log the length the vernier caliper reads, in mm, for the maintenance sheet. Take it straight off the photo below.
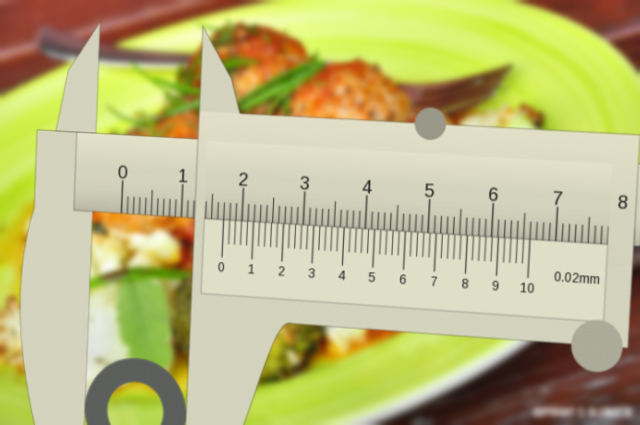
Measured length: 17.0 mm
